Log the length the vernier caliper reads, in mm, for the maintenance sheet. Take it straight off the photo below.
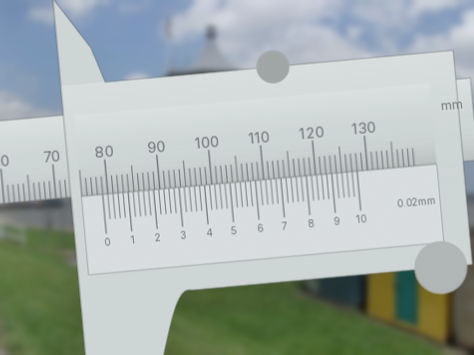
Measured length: 79.0 mm
